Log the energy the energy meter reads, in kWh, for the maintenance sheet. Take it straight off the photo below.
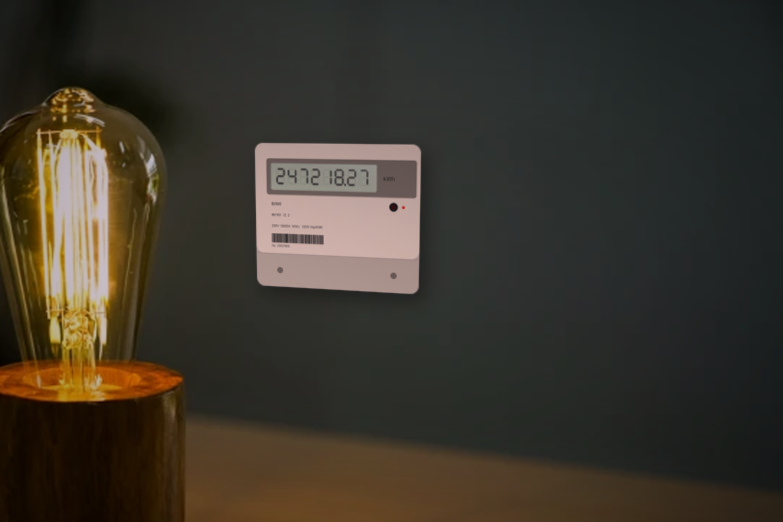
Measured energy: 247218.27 kWh
